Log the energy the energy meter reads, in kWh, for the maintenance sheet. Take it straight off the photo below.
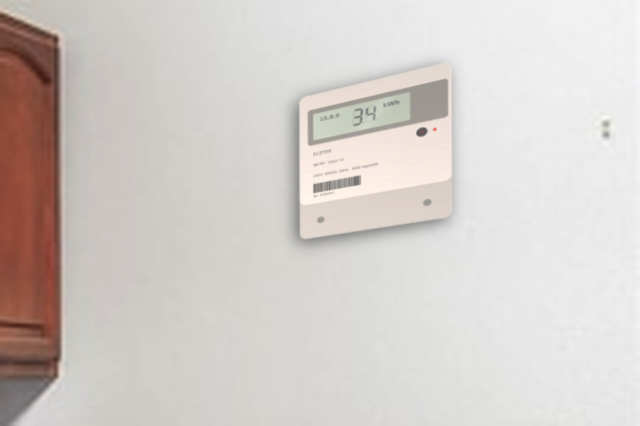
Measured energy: 34 kWh
